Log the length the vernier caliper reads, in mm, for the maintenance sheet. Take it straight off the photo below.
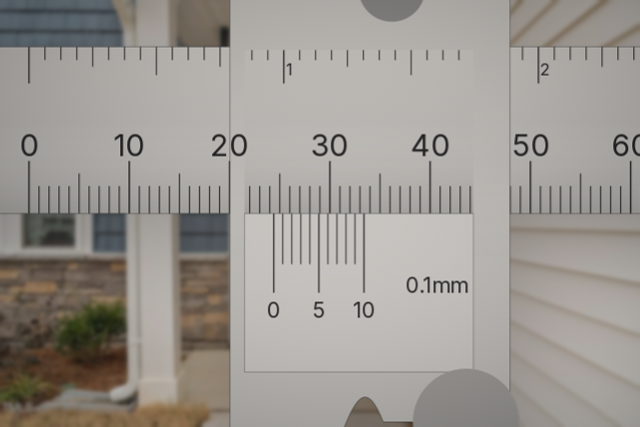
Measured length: 24.4 mm
